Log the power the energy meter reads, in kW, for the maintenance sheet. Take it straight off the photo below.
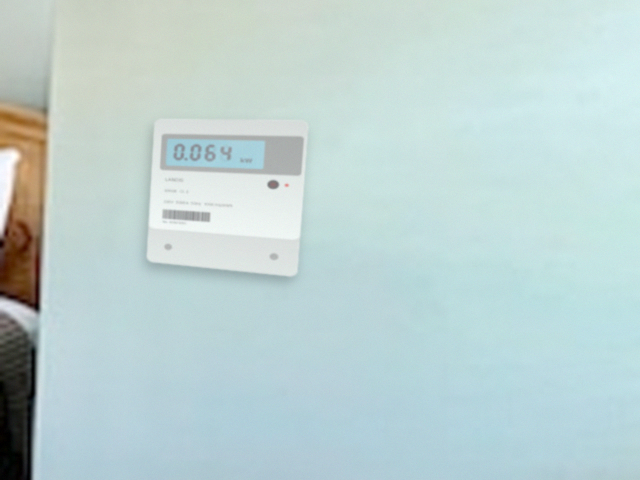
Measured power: 0.064 kW
